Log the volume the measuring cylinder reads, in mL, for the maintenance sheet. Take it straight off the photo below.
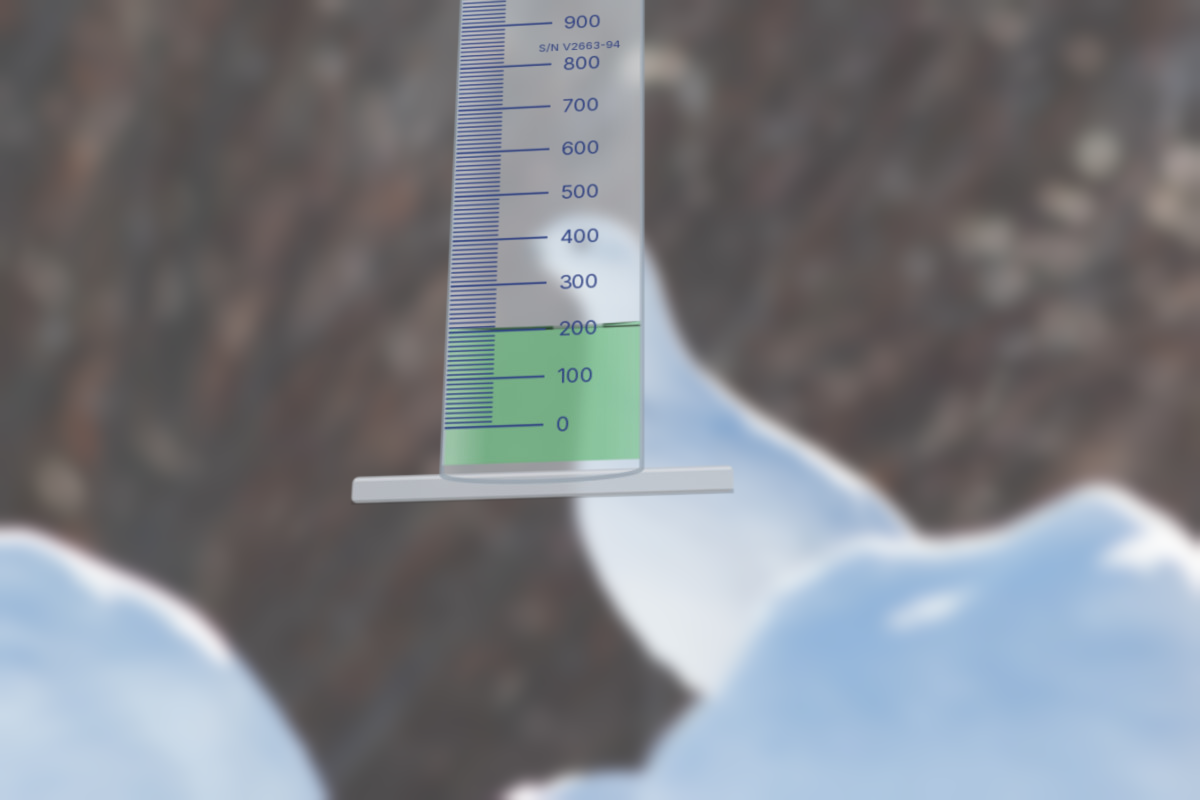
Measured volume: 200 mL
